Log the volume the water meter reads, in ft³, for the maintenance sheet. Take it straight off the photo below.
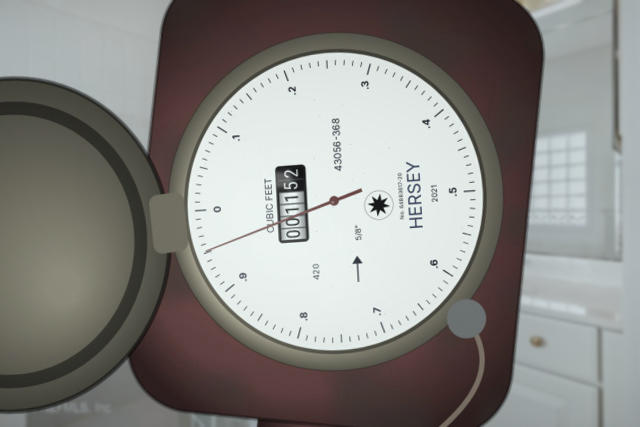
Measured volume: 1151.95 ft³
